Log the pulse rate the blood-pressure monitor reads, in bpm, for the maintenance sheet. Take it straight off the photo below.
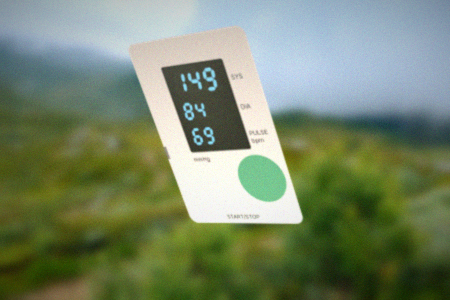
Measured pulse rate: 69 bpm
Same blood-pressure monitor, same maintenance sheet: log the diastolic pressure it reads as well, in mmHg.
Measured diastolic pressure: 84 mmHg
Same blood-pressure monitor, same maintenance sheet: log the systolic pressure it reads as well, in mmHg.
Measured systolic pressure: 149 mmHg
